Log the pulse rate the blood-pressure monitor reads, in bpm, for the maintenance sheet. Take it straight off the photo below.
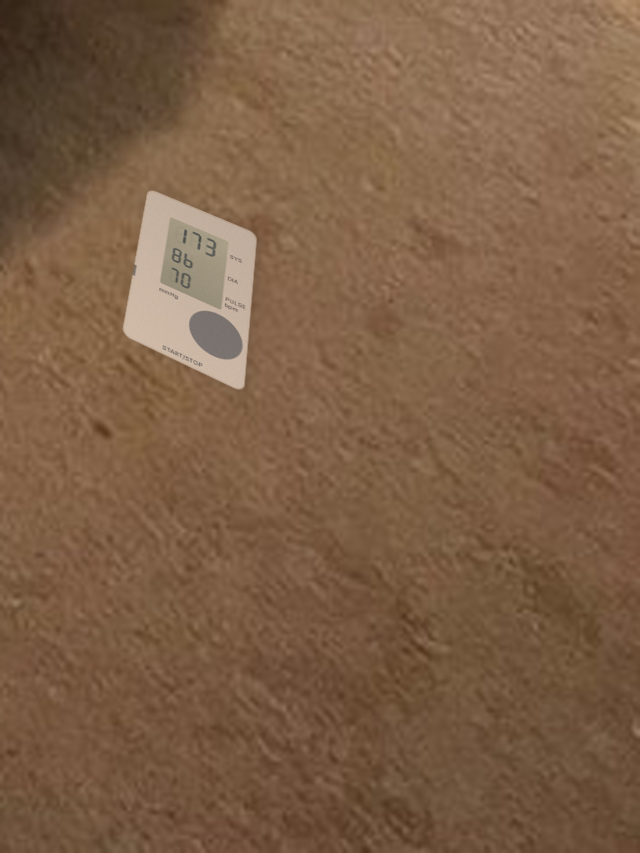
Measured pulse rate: 70 bpm
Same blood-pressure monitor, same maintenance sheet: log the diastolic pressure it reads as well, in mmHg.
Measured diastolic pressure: 86 mmHg
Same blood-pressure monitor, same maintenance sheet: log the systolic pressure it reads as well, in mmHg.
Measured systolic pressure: 173 mmHg
